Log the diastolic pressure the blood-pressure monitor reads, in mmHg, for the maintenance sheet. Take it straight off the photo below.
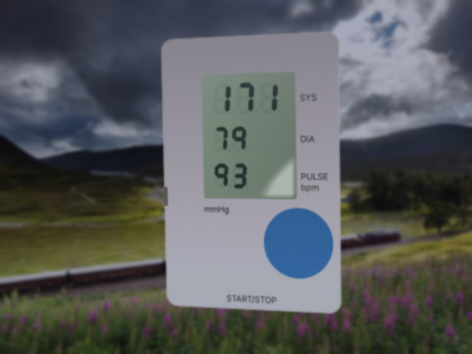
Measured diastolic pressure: 79 mmHg
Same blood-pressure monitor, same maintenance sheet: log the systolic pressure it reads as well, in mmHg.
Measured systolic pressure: 171 mmHg
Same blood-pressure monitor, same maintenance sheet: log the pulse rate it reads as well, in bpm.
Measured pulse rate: 93 bpm
